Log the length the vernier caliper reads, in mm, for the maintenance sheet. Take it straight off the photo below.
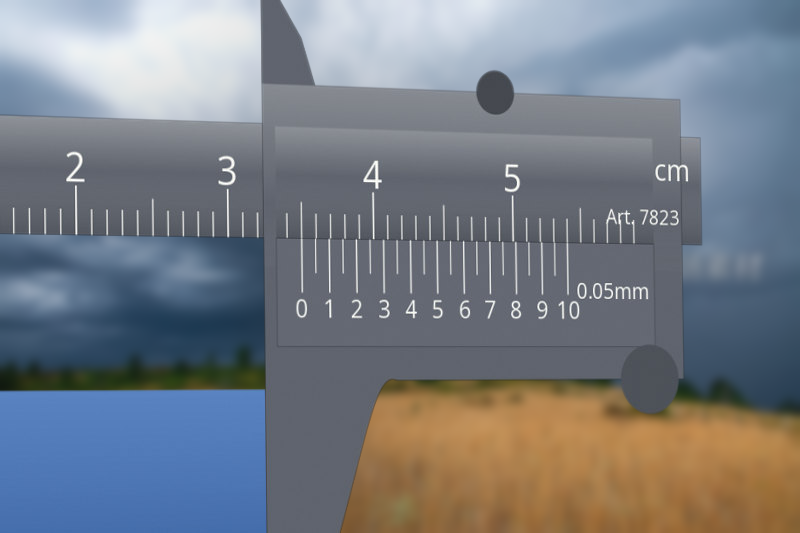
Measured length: 35.0 mm
